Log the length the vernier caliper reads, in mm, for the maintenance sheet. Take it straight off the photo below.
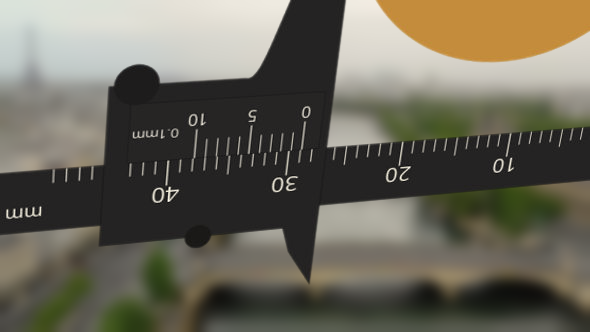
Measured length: 28.9 mm
